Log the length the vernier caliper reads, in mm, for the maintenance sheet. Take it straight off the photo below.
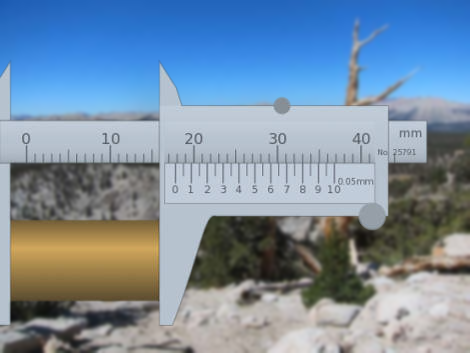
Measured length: 17.8 mm
